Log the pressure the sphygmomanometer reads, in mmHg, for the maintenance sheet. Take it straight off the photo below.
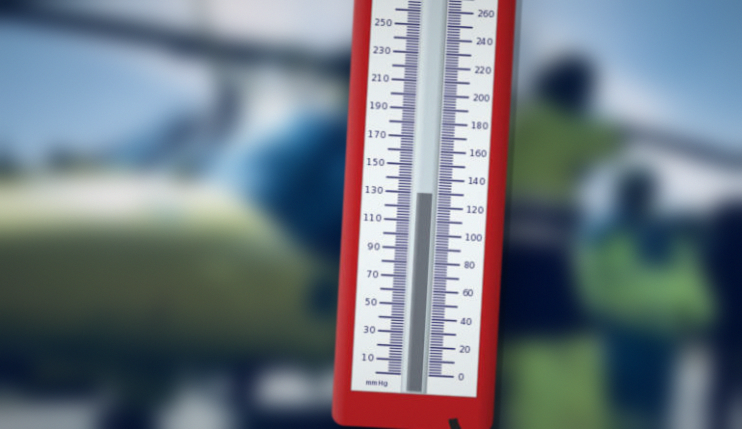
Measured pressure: 130 mmHg
